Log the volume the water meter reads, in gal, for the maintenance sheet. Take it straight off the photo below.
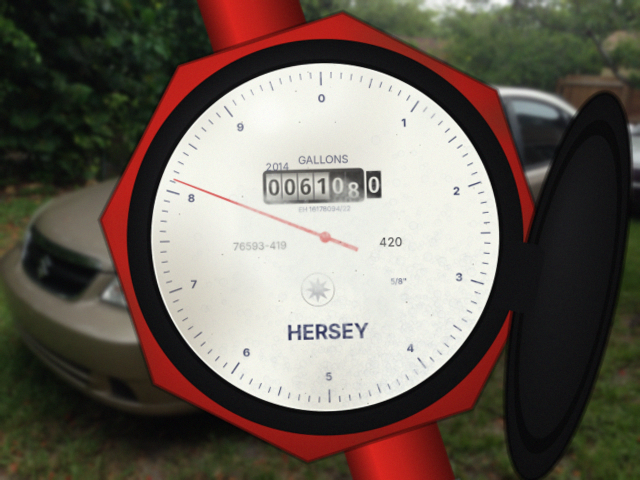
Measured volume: 61078.1 gal
